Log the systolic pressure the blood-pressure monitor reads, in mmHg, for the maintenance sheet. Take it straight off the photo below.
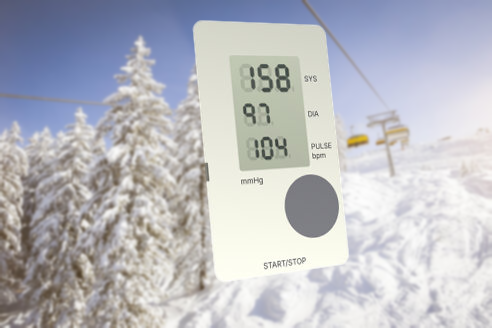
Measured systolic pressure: 158 mmHg
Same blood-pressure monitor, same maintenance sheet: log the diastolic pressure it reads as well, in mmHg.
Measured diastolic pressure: 97 mmHg
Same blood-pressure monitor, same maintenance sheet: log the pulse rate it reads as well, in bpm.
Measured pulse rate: 104 bpm
